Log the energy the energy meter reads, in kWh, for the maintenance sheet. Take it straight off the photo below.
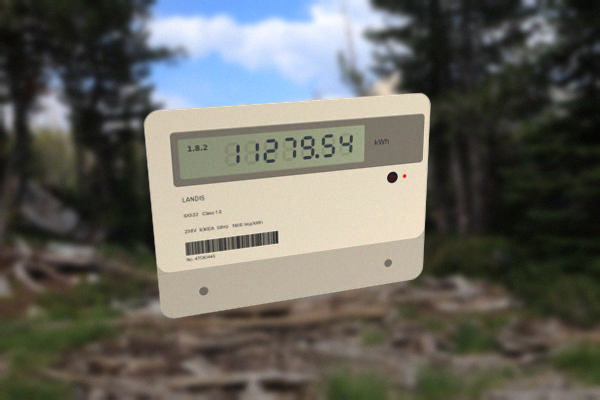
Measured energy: 11279.54 kWh
